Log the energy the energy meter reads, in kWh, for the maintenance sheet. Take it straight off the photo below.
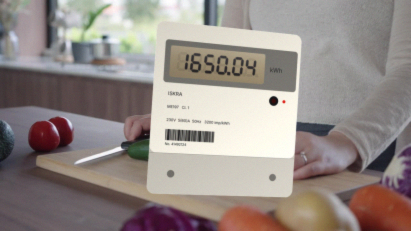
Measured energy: 1650.04 kWh
